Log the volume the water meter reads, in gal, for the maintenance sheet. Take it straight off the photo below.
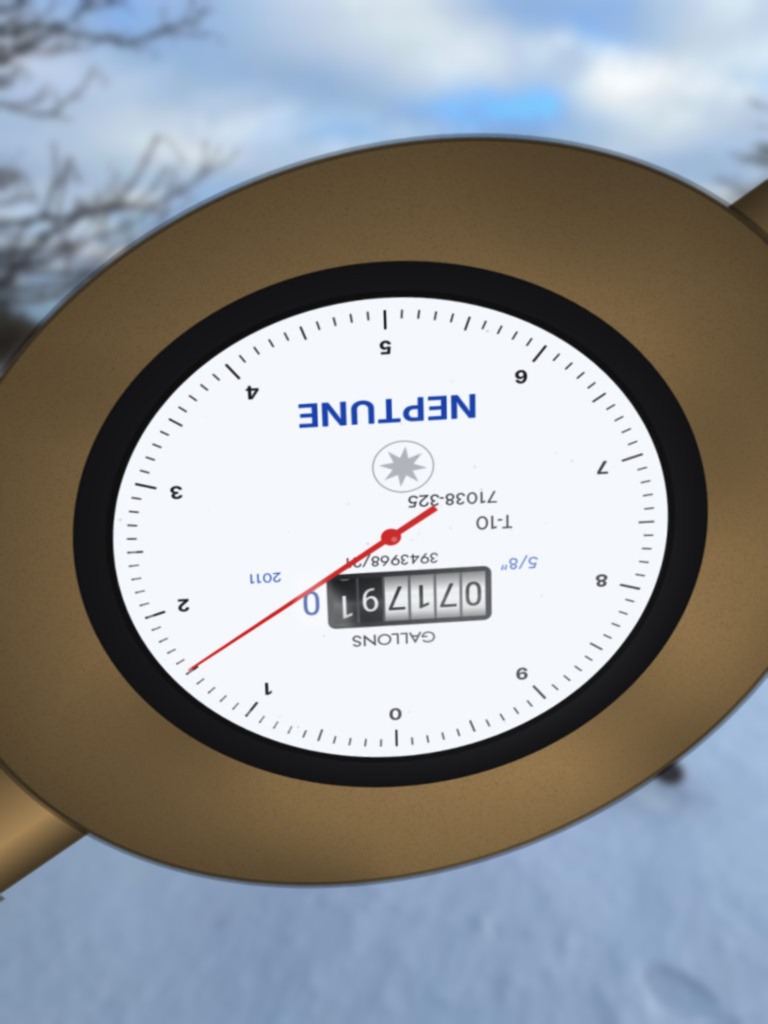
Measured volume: 717911.5 gal
